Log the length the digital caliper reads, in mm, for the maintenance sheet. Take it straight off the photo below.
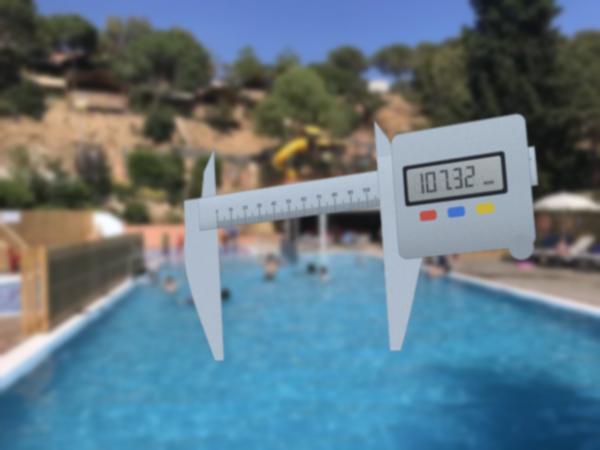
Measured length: 107.32 mm
